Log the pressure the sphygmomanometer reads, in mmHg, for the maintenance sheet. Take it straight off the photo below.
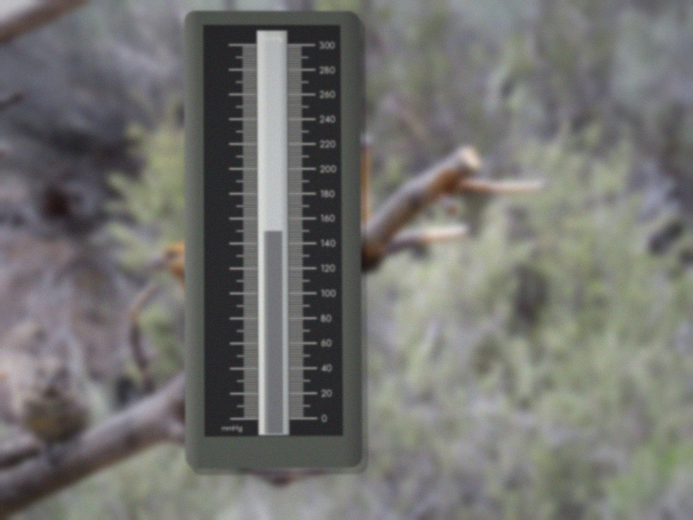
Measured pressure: 150 mmHg
